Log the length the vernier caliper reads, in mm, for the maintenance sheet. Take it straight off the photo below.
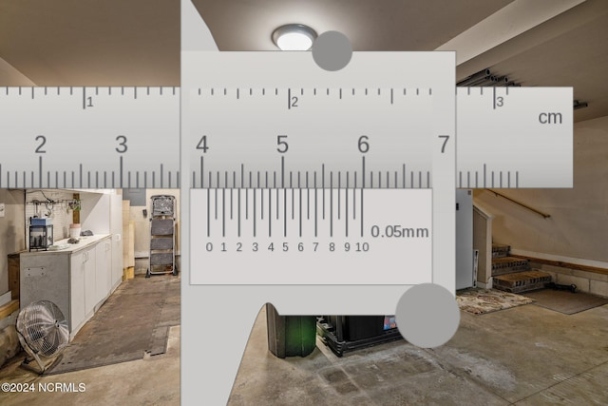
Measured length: 40.8 mm
